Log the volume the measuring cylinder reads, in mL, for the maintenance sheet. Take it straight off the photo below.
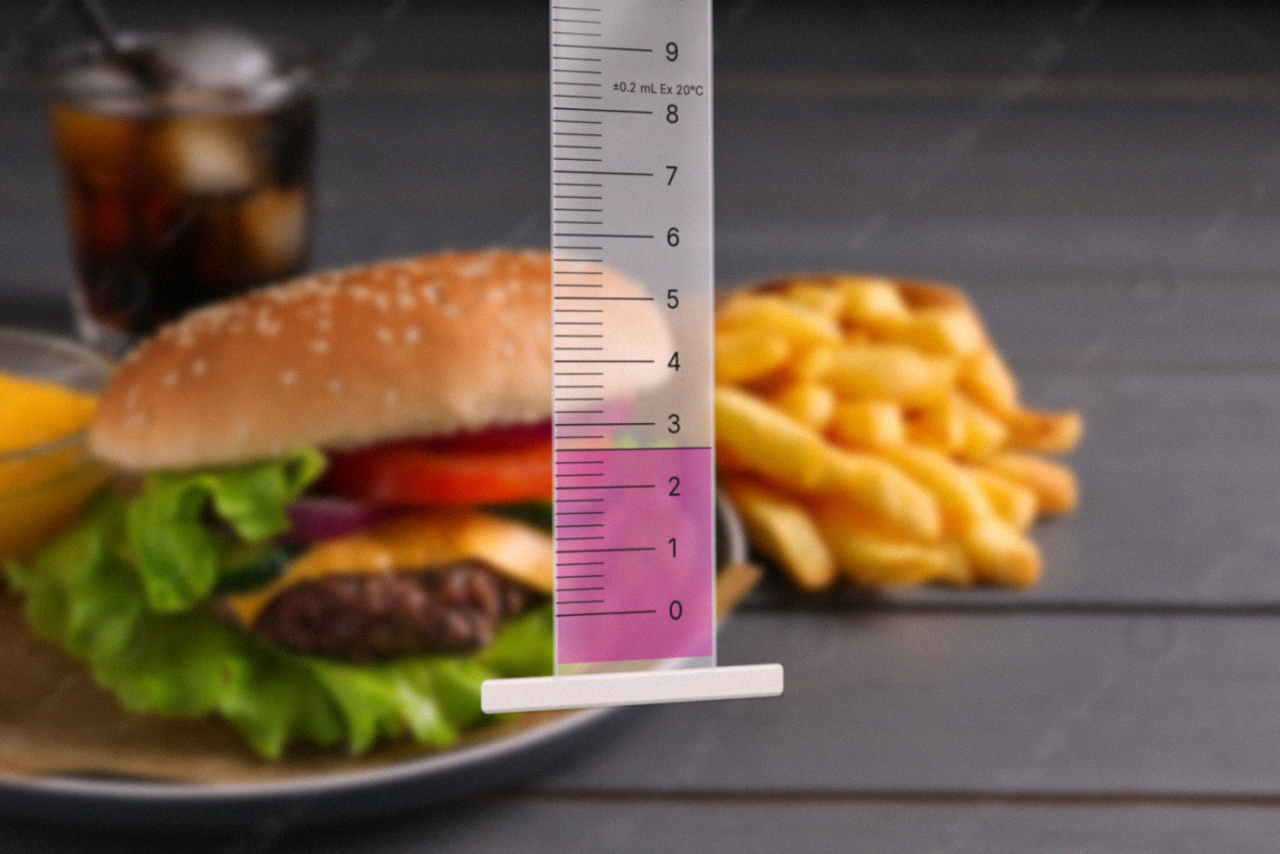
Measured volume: 2.6 mL
